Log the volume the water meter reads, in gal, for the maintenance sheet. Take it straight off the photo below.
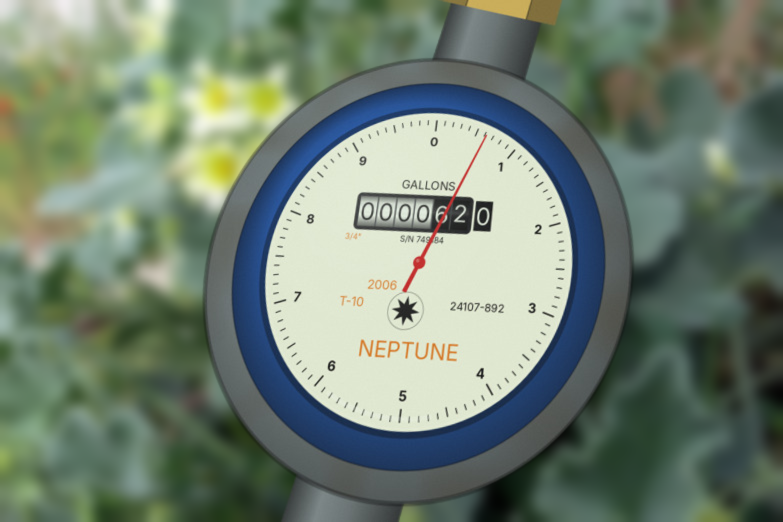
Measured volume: 620.6 gal
